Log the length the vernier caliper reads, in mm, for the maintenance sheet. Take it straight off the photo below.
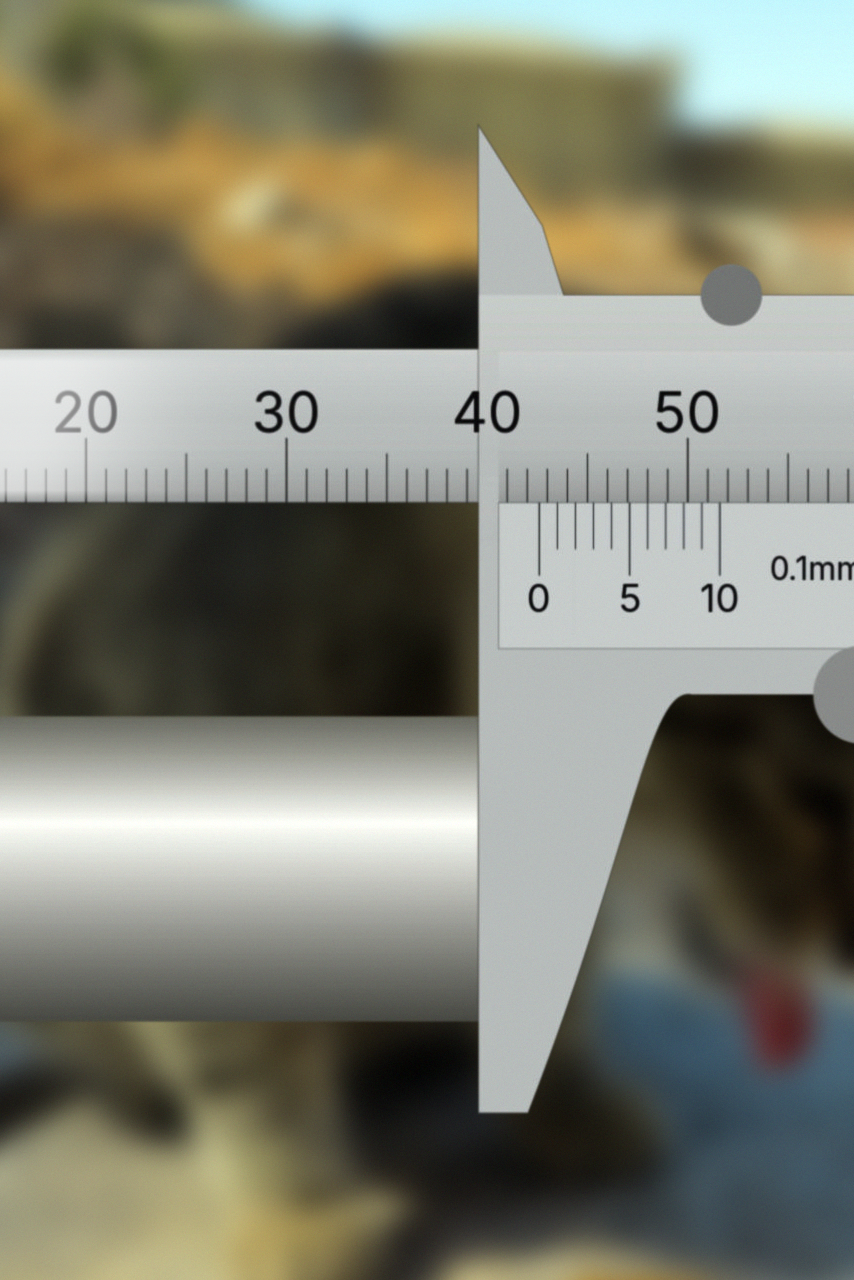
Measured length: 42.6 mm
